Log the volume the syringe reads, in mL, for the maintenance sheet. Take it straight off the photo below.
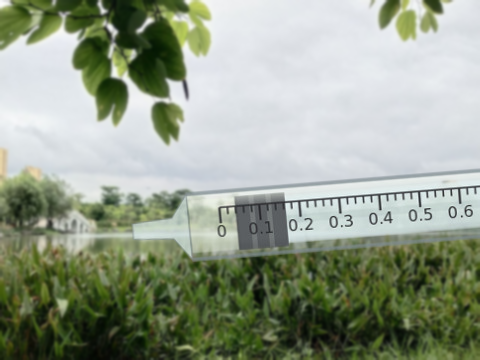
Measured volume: 0.04 mL
